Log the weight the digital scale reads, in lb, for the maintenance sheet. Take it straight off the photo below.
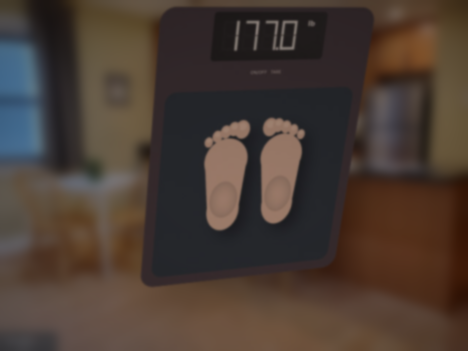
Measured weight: 177.0 lb
